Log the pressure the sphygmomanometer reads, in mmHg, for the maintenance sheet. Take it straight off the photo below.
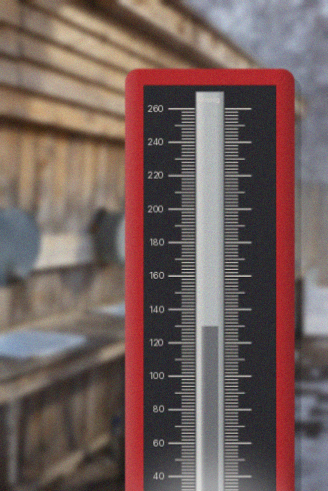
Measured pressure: 130 mmHg
